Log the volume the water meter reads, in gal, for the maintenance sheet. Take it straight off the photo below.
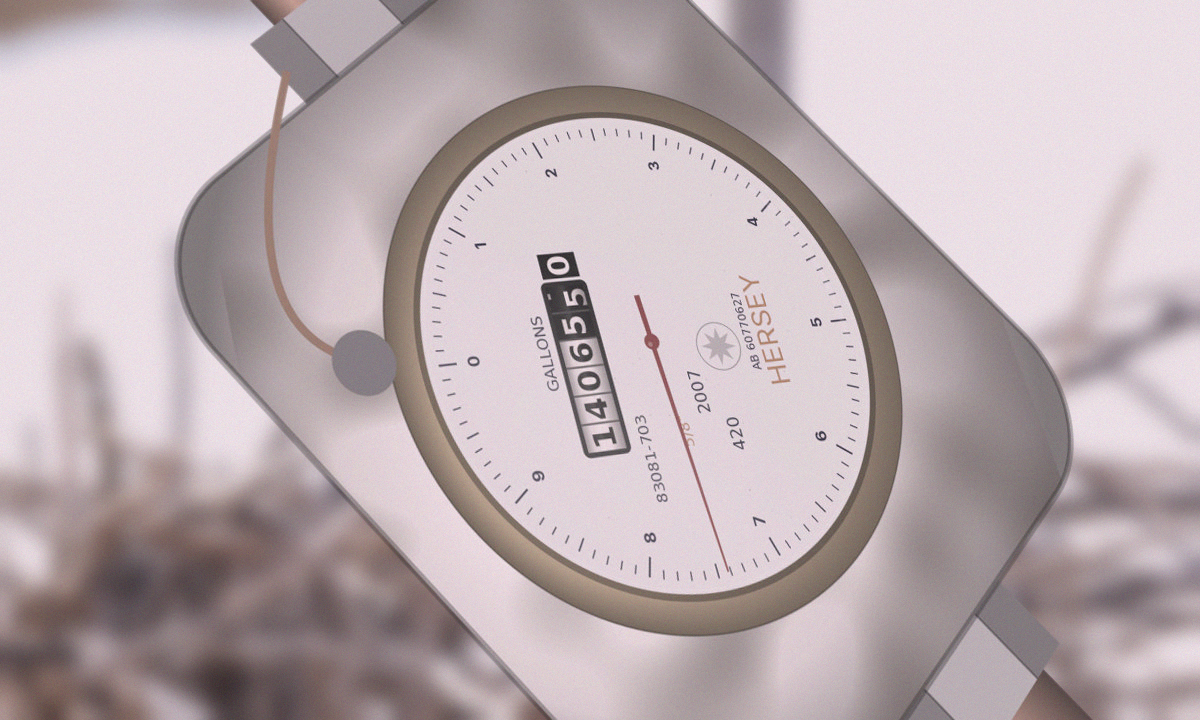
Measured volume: 1406547.4 gal
